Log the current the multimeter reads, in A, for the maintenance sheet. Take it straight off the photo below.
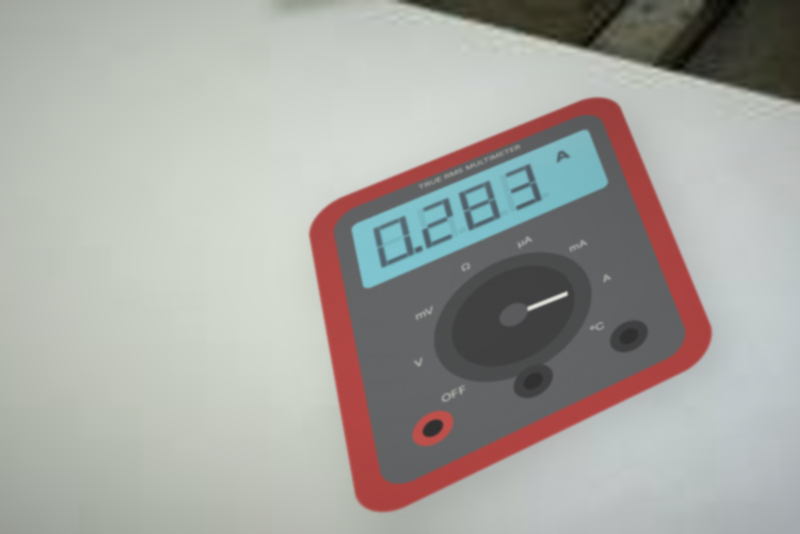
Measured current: 0.283 A
